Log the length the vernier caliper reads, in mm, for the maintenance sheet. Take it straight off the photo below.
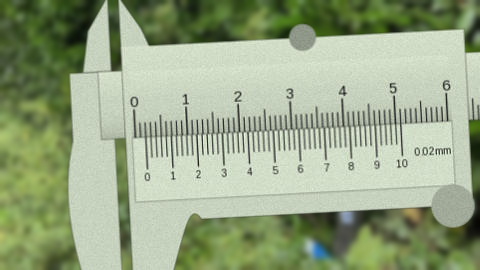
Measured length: 2.0 mm
